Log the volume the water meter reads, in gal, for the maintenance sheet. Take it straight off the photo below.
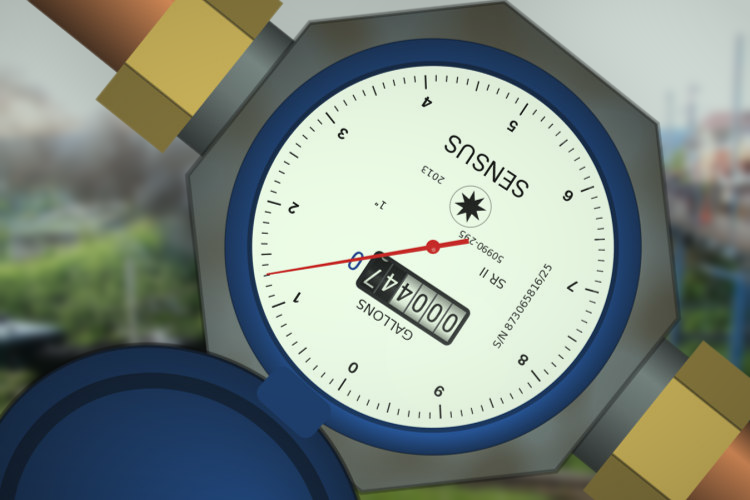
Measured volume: 4471.3 gal
